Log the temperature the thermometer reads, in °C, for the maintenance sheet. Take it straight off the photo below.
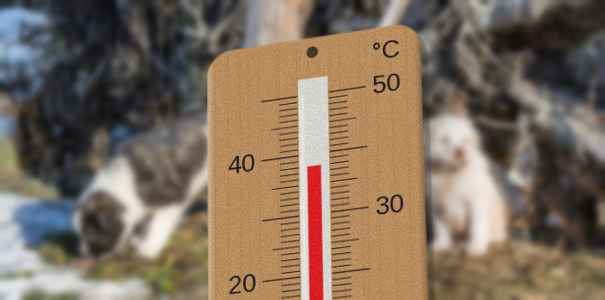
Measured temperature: 38 °C
